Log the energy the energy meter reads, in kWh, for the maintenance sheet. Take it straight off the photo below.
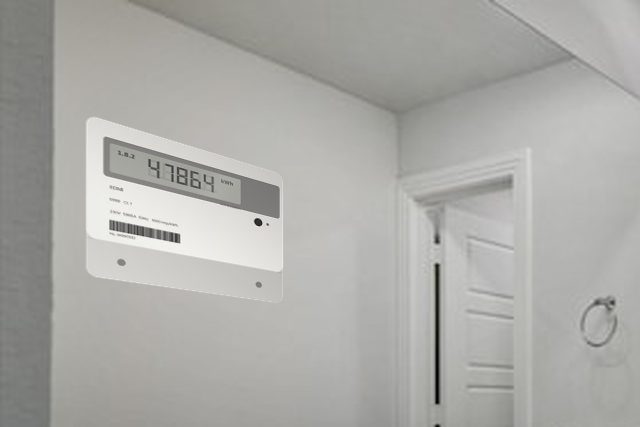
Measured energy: 47864 kWh
